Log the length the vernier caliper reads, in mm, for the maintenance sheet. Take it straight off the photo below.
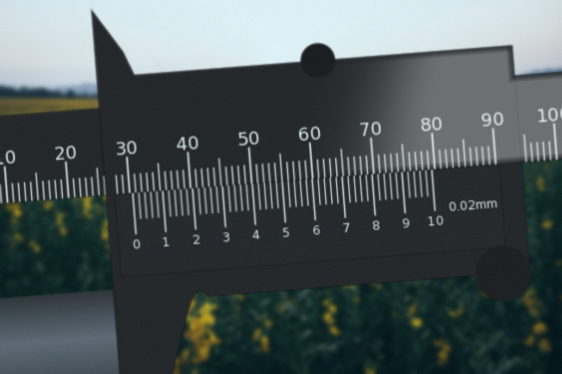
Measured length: 30.5 mm
